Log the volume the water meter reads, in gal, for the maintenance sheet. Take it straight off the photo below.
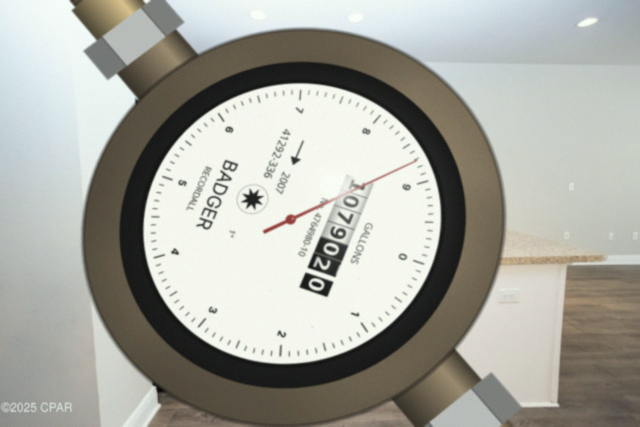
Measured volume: 1079018.7 gal
